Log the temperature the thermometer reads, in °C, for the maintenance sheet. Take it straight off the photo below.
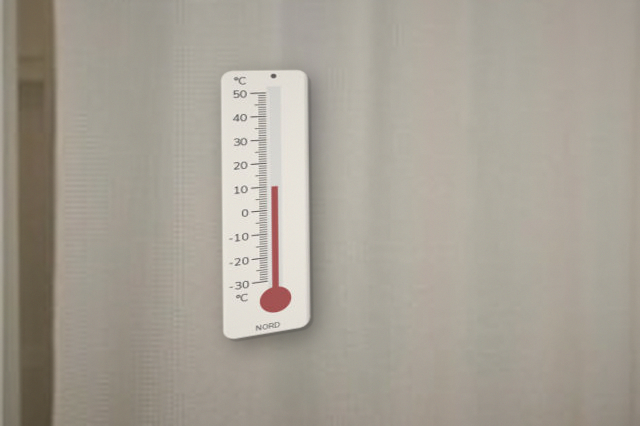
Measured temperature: 10 °C
